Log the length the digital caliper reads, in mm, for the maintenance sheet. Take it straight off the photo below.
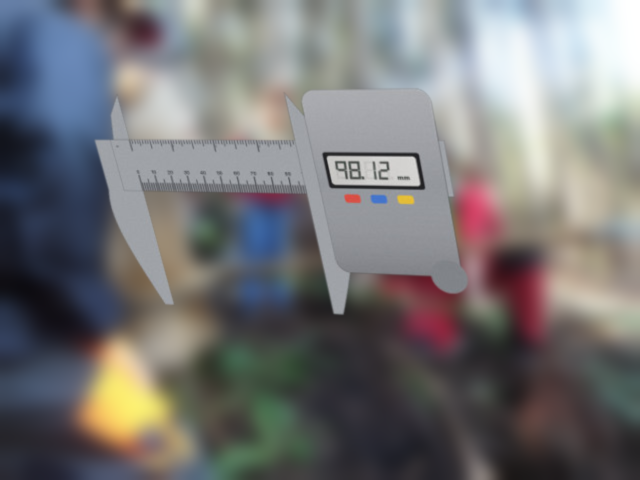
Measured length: 98.12 mm
